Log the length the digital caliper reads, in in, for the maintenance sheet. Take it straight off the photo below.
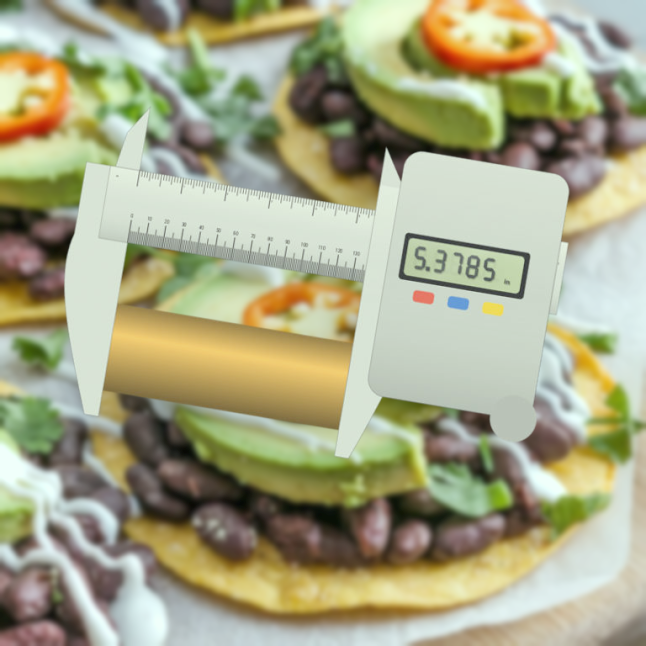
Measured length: 5.3785 in
